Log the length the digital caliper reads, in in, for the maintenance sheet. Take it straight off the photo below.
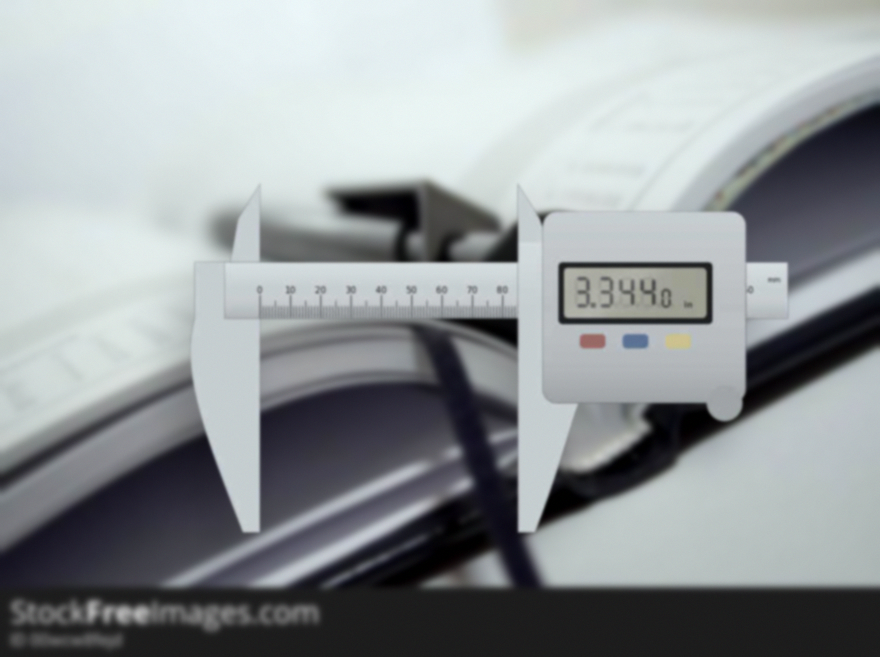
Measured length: 3.3440 in
